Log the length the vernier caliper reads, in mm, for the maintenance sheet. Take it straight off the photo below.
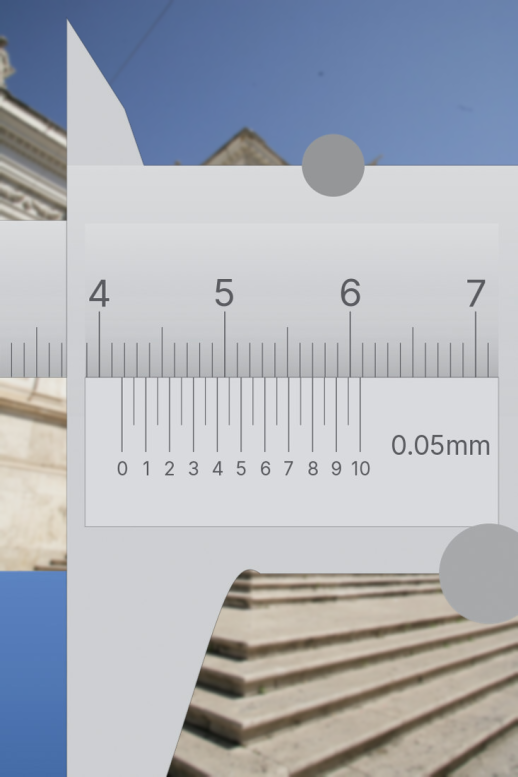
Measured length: 41.8 mm
